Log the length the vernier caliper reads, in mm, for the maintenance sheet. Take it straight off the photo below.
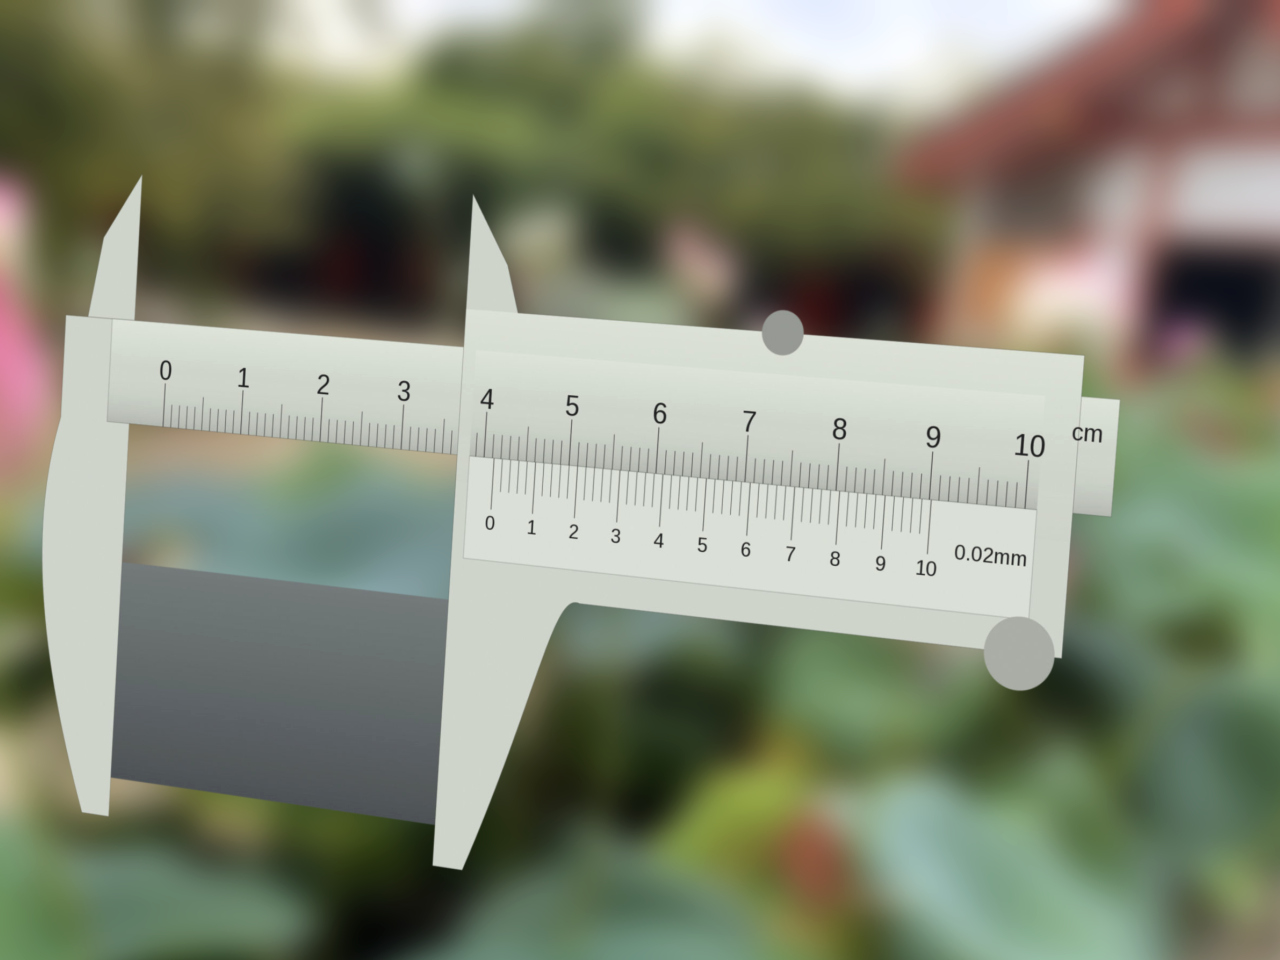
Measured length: 41.2 mm
